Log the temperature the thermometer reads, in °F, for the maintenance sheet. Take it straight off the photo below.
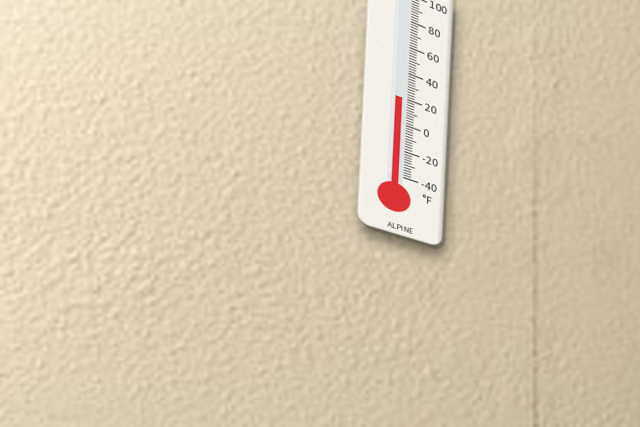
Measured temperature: 20 °F
